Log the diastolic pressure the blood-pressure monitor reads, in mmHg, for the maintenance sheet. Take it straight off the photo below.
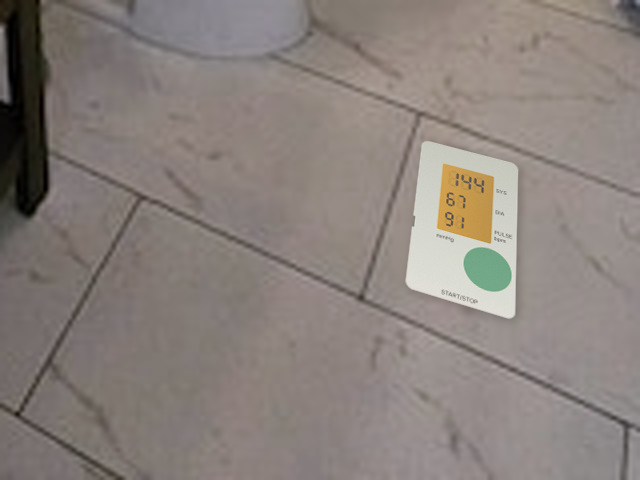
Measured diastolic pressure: 67 mmHg
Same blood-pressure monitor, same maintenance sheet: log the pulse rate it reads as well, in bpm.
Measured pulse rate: 91 bpm
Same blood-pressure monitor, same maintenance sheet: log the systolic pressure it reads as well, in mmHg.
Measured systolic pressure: 144 mmHg
